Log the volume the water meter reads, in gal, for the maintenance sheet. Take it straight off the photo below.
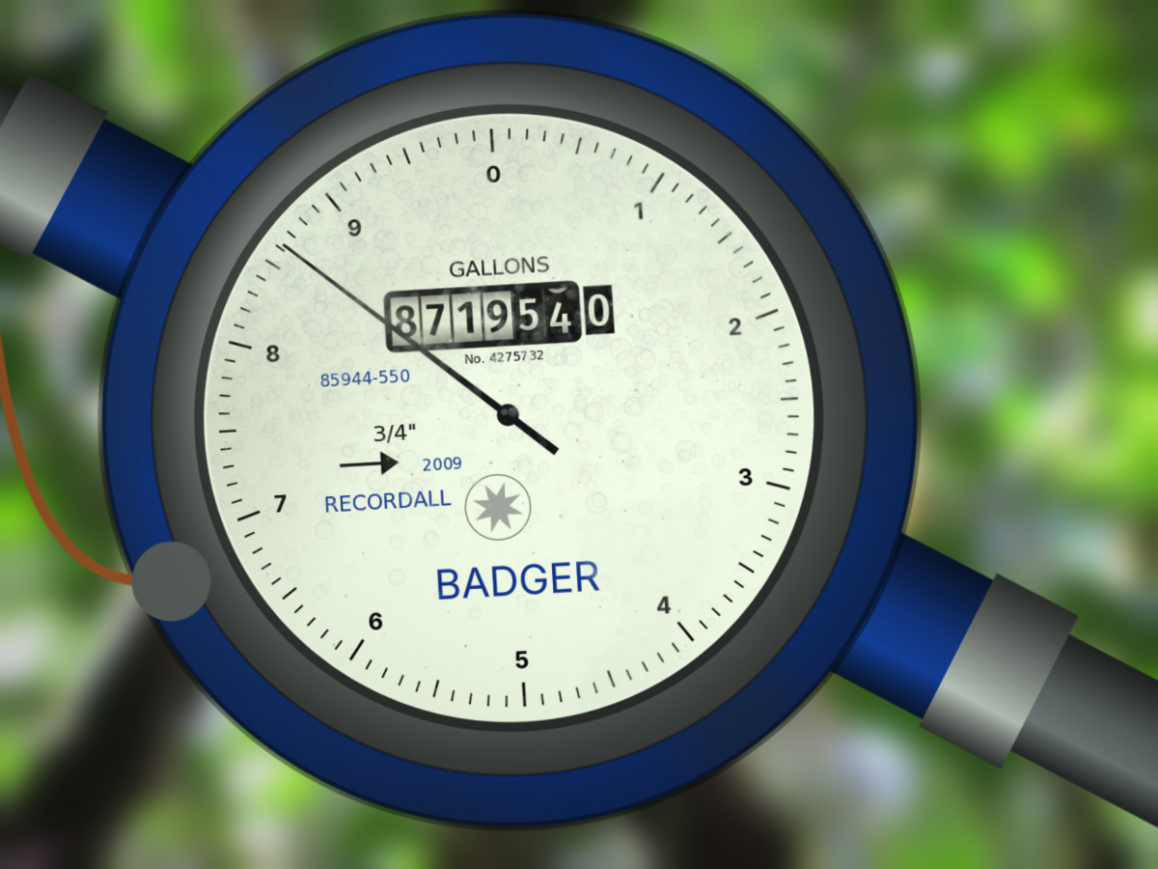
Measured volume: 8719538.6 gal
